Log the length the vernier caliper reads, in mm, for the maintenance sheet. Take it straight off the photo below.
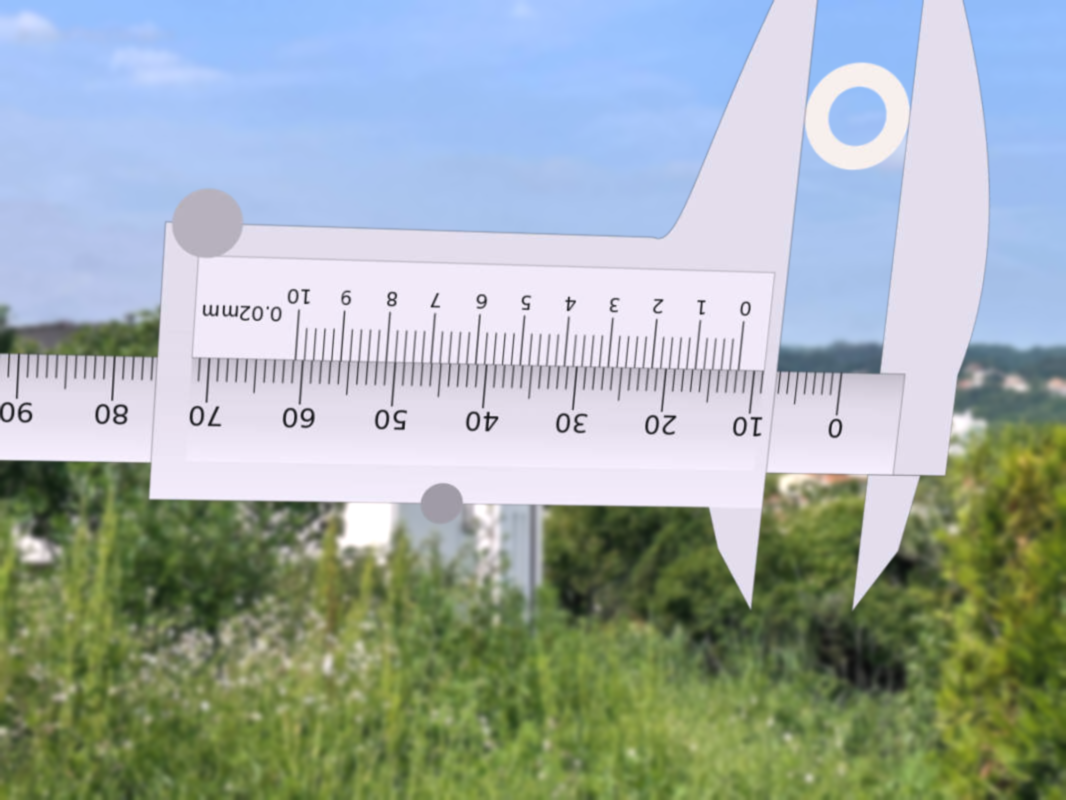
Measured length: 11.8 mm
